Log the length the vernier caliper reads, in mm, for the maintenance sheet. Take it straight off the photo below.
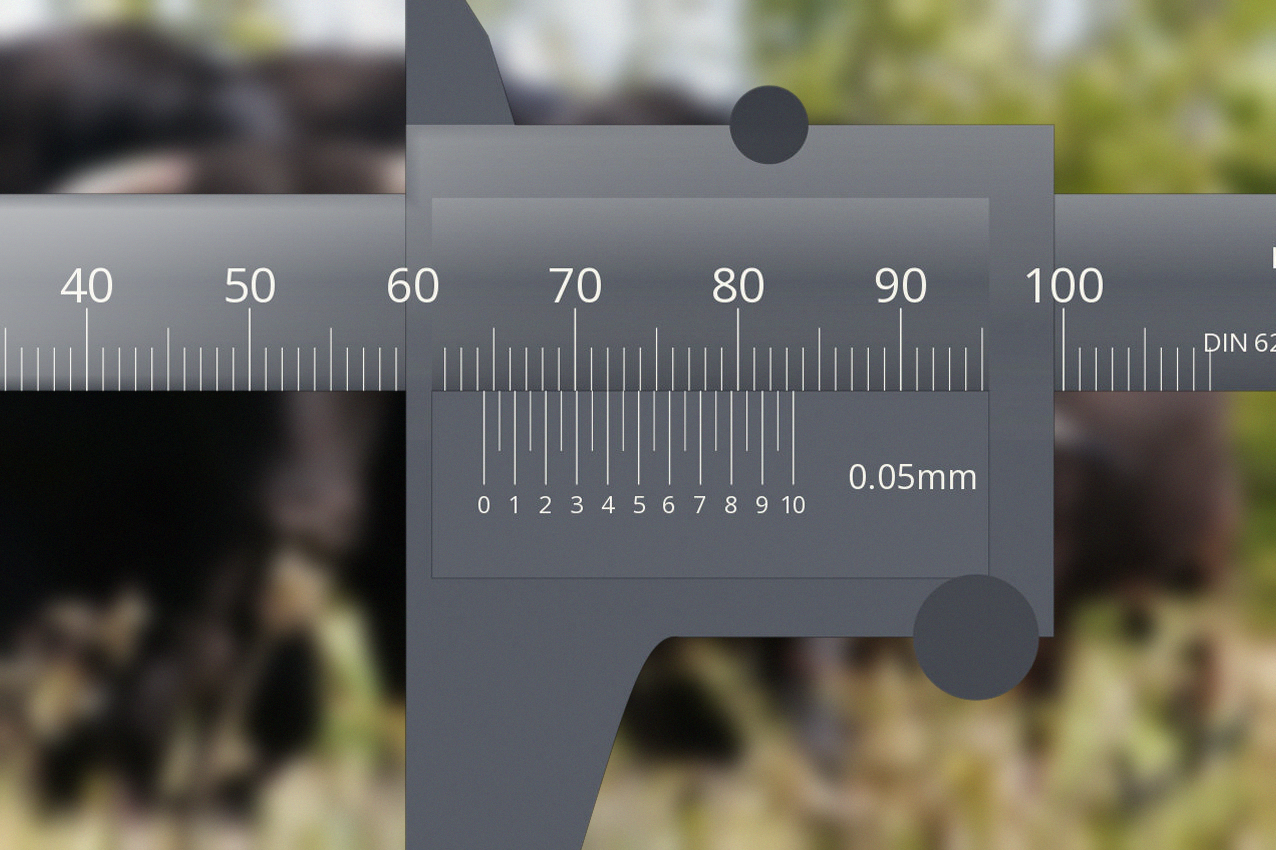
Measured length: 64.4 mm
